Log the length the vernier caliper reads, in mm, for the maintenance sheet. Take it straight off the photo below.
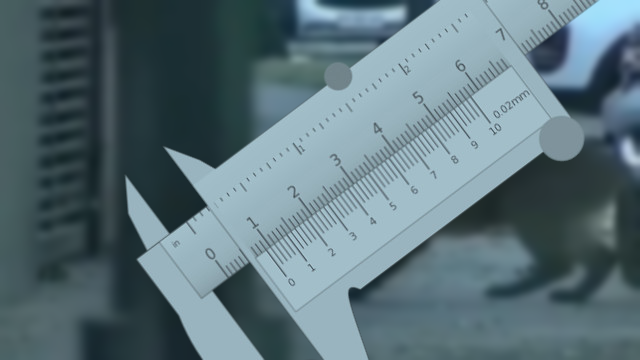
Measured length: 9.0 mm
